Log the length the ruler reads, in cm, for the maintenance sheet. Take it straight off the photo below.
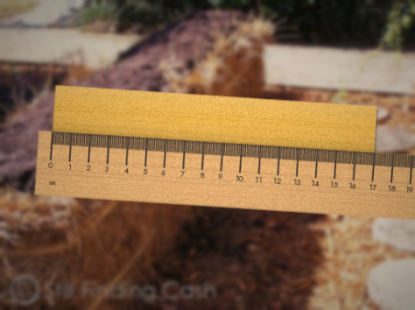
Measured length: 17 cm
